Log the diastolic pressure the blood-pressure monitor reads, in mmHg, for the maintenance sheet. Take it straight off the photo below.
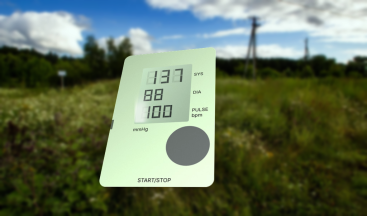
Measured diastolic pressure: 88 mmHg
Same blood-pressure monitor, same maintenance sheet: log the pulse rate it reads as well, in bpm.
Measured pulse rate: 100 bpm
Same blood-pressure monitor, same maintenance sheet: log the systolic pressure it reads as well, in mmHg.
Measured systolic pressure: 137 mmHg
